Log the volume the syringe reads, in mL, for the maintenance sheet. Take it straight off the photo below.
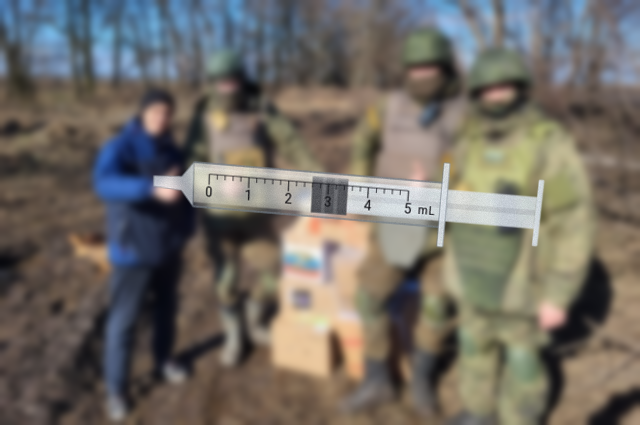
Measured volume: 2.6 mL
